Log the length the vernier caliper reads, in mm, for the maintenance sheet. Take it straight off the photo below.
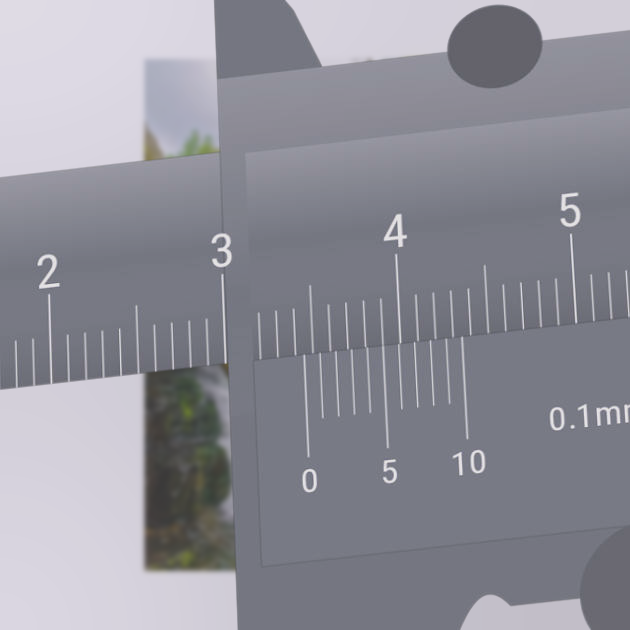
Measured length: 34.5 mm
